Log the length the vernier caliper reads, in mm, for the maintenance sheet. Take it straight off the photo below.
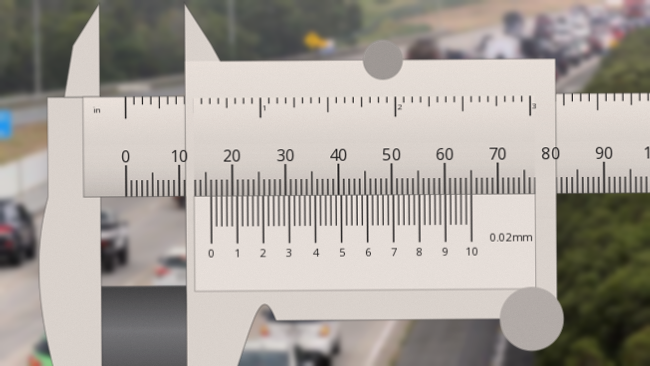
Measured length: 16.0 mm
